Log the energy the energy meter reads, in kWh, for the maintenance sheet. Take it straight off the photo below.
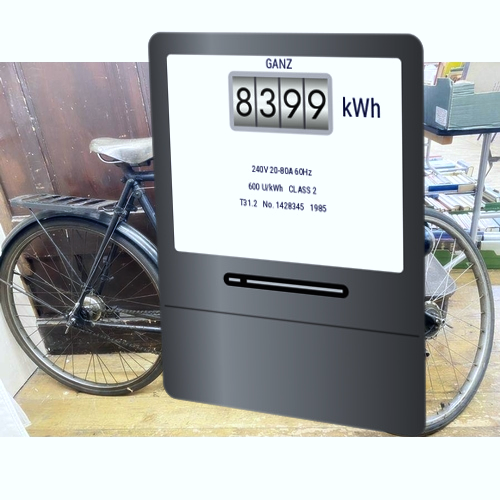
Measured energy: 8399 kWh
